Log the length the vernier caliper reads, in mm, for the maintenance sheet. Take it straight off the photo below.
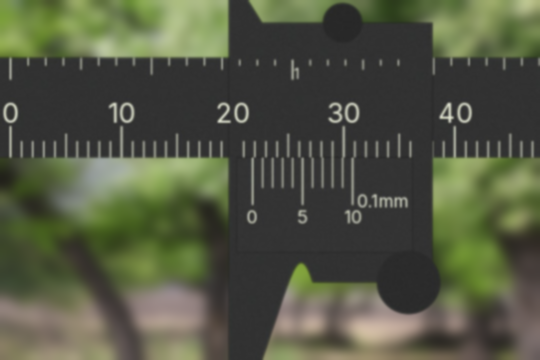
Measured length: 21.8 mm
